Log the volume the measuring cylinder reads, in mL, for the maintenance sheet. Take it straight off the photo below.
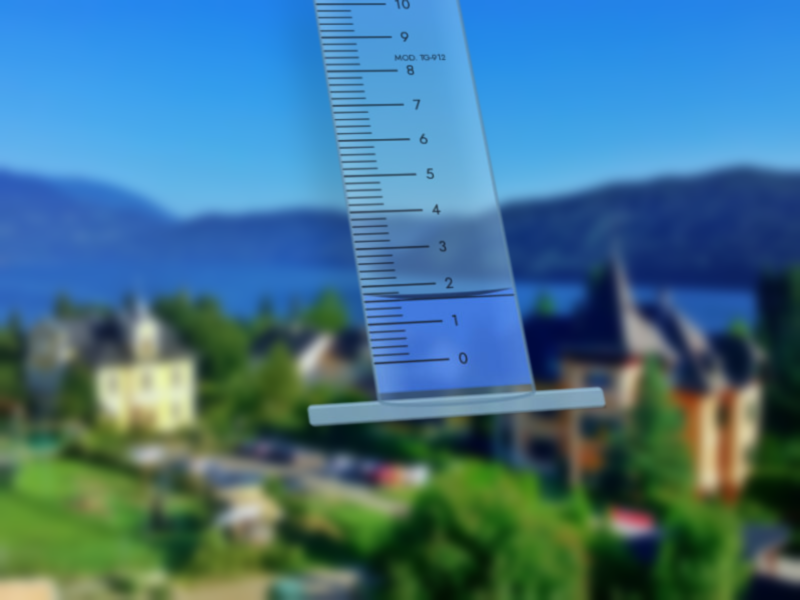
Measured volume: 1.6 mL
